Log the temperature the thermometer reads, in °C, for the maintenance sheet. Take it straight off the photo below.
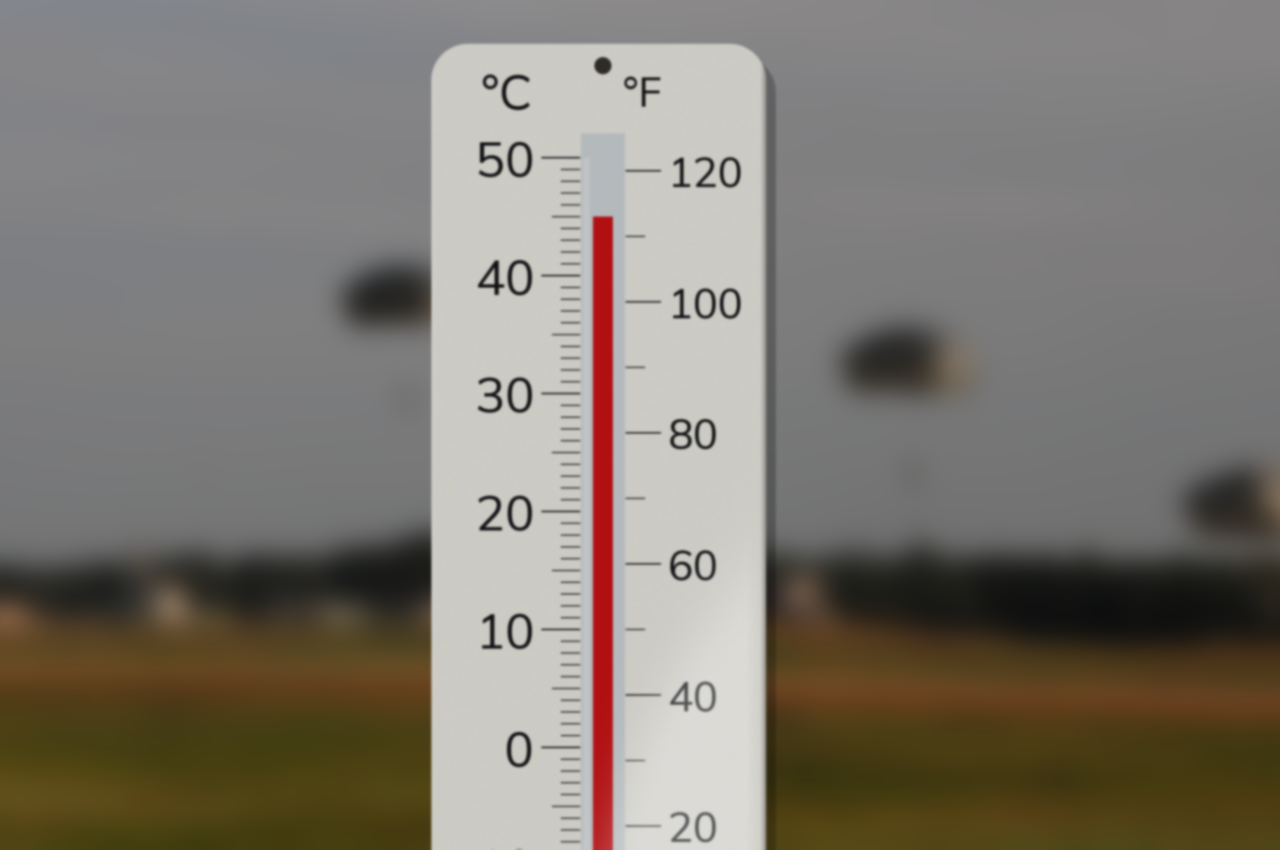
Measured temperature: 45 °C
